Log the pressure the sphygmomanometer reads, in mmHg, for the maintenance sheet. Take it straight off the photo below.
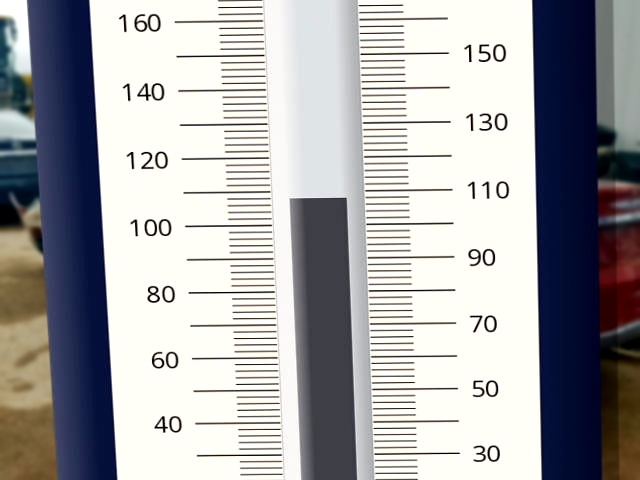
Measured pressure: 108 mmHg
